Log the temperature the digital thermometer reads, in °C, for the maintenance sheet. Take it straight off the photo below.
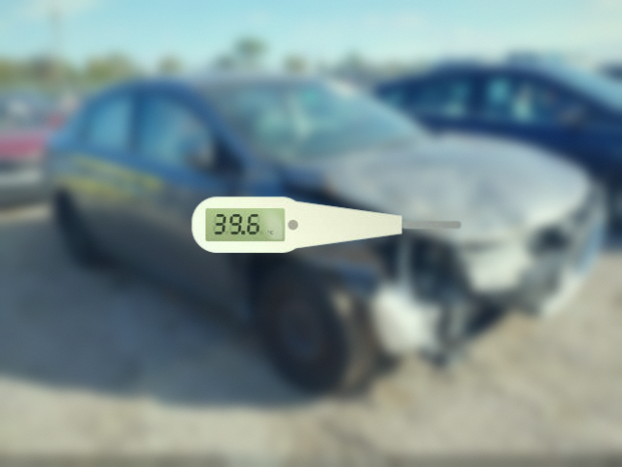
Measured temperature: 39.6 °C
